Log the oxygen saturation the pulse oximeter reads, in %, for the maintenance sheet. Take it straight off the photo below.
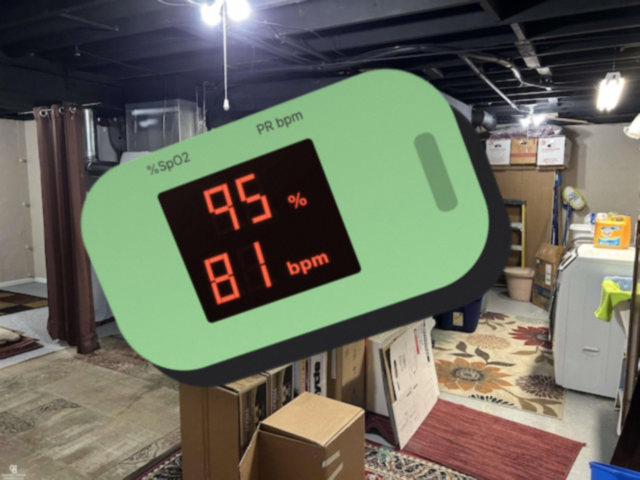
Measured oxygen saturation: 95 %
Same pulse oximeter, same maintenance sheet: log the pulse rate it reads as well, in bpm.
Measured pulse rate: 81 bpm
